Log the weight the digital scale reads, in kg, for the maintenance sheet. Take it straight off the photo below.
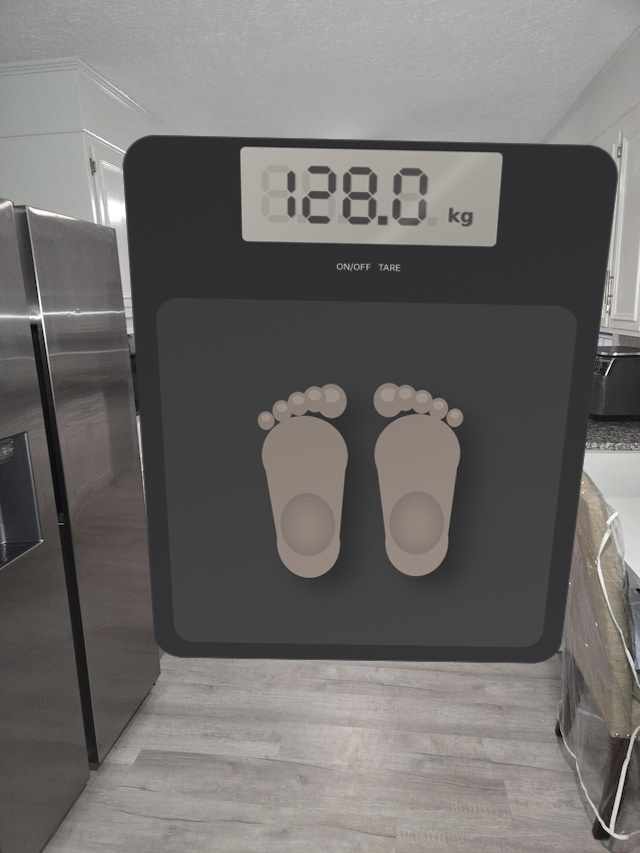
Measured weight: 128.0 kg
